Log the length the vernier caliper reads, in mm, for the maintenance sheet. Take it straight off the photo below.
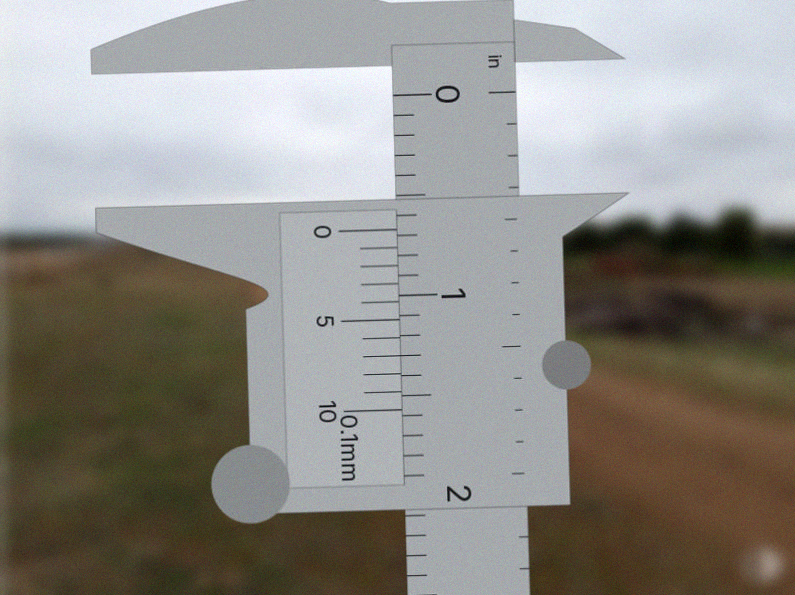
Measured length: 6.7 mm
